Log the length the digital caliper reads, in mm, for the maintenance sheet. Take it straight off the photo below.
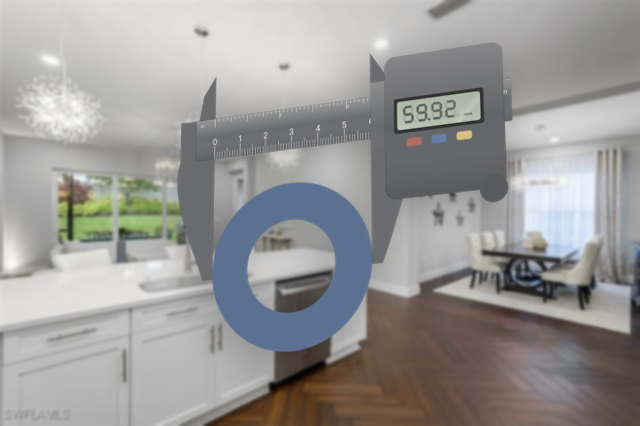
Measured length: 59.92 mm
